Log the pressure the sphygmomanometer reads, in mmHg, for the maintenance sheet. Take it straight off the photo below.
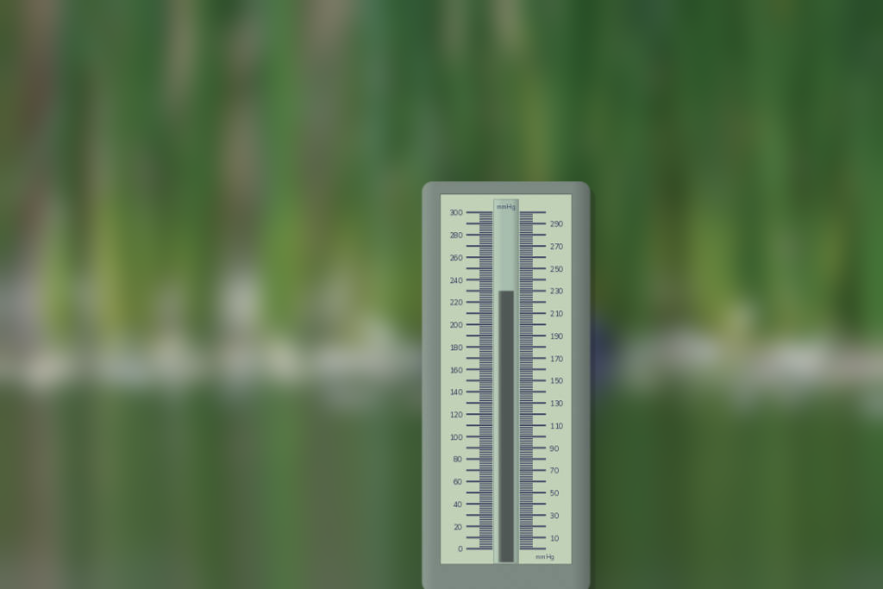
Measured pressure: 230 mmHg
